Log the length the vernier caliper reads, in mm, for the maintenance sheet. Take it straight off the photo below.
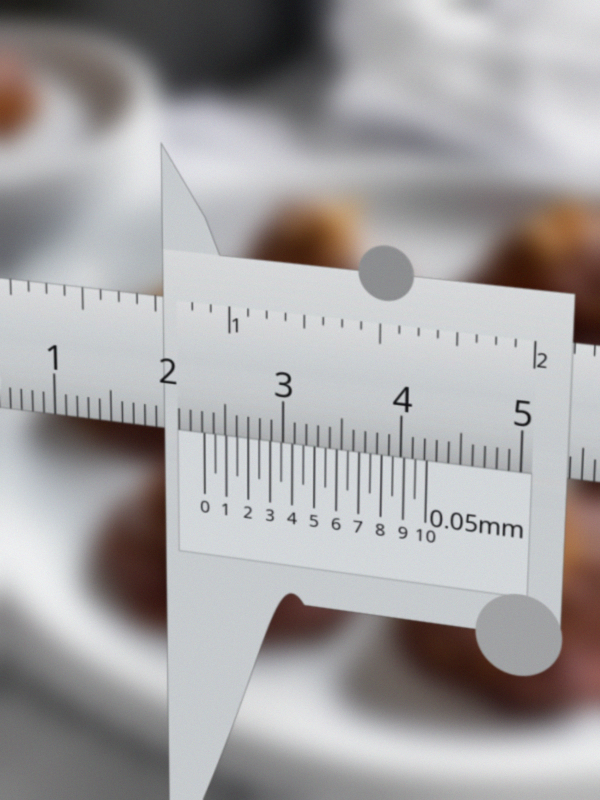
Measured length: 23.2 mm
